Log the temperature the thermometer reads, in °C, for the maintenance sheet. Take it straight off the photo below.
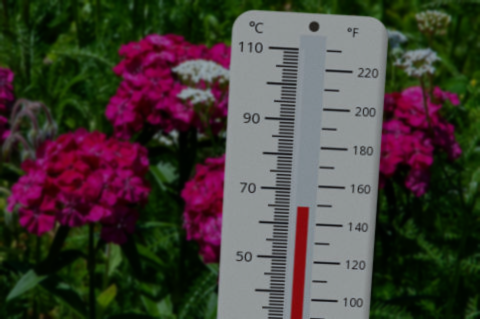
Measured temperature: 65 °C
